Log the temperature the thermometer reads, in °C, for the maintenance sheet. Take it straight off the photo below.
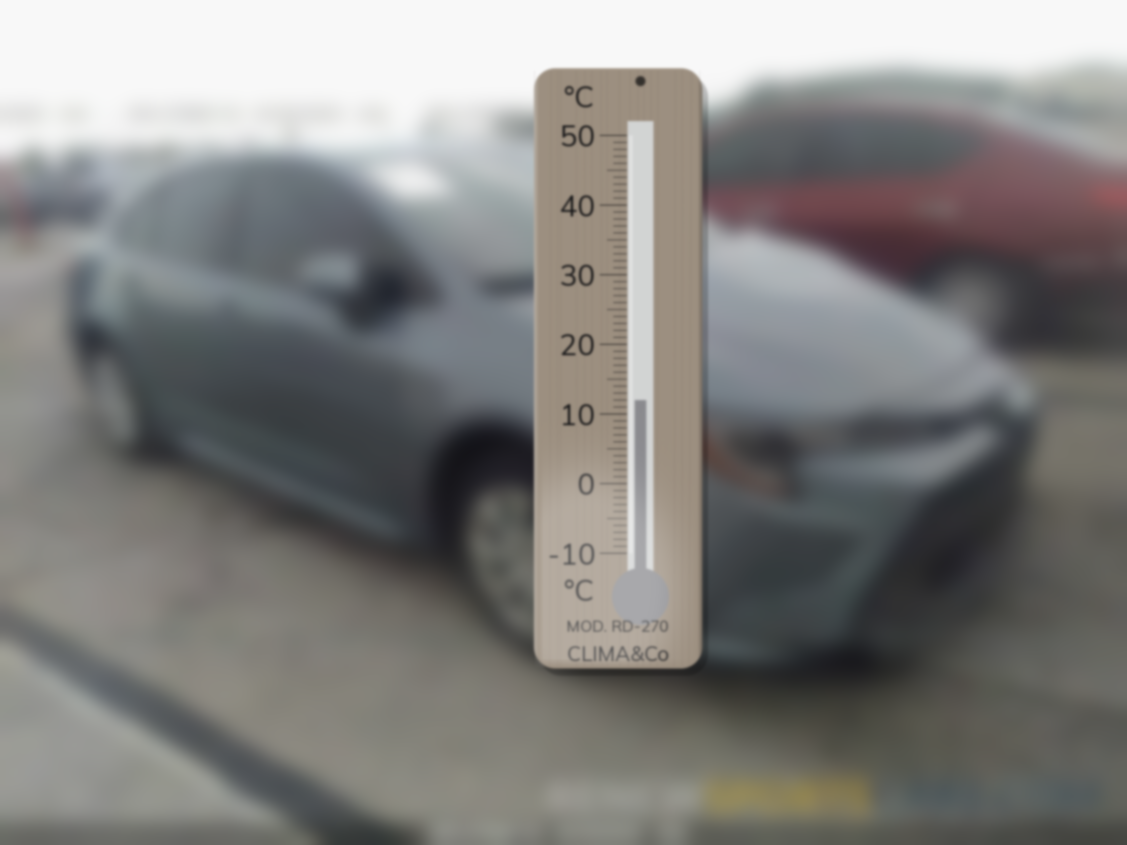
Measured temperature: 12 °C
